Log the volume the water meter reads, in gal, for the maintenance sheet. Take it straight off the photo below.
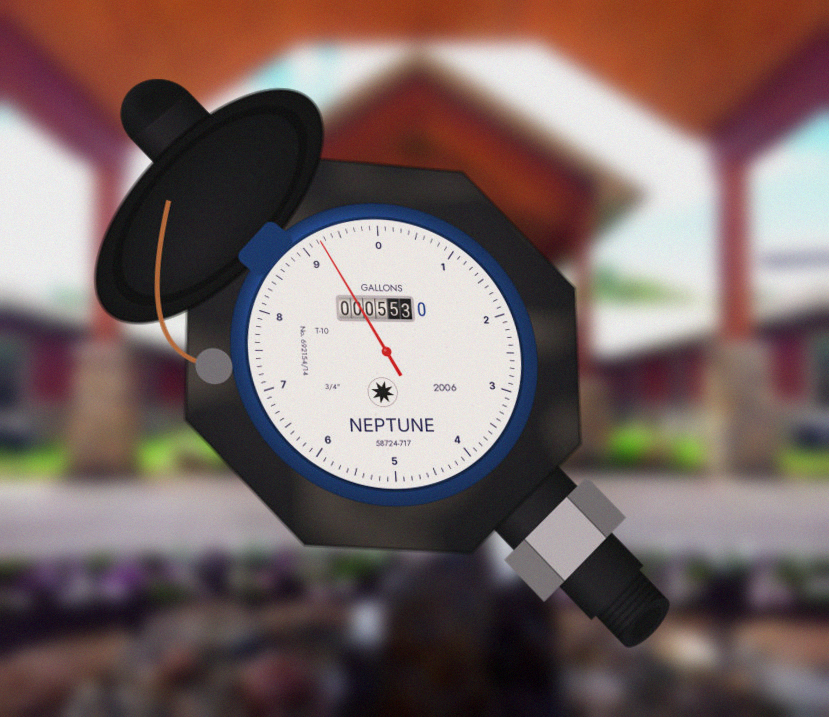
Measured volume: 5529.2 gal
